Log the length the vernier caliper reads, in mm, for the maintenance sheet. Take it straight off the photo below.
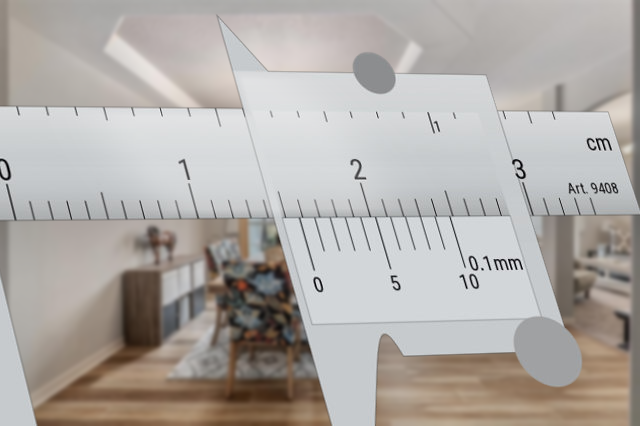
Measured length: 15.8 mm
